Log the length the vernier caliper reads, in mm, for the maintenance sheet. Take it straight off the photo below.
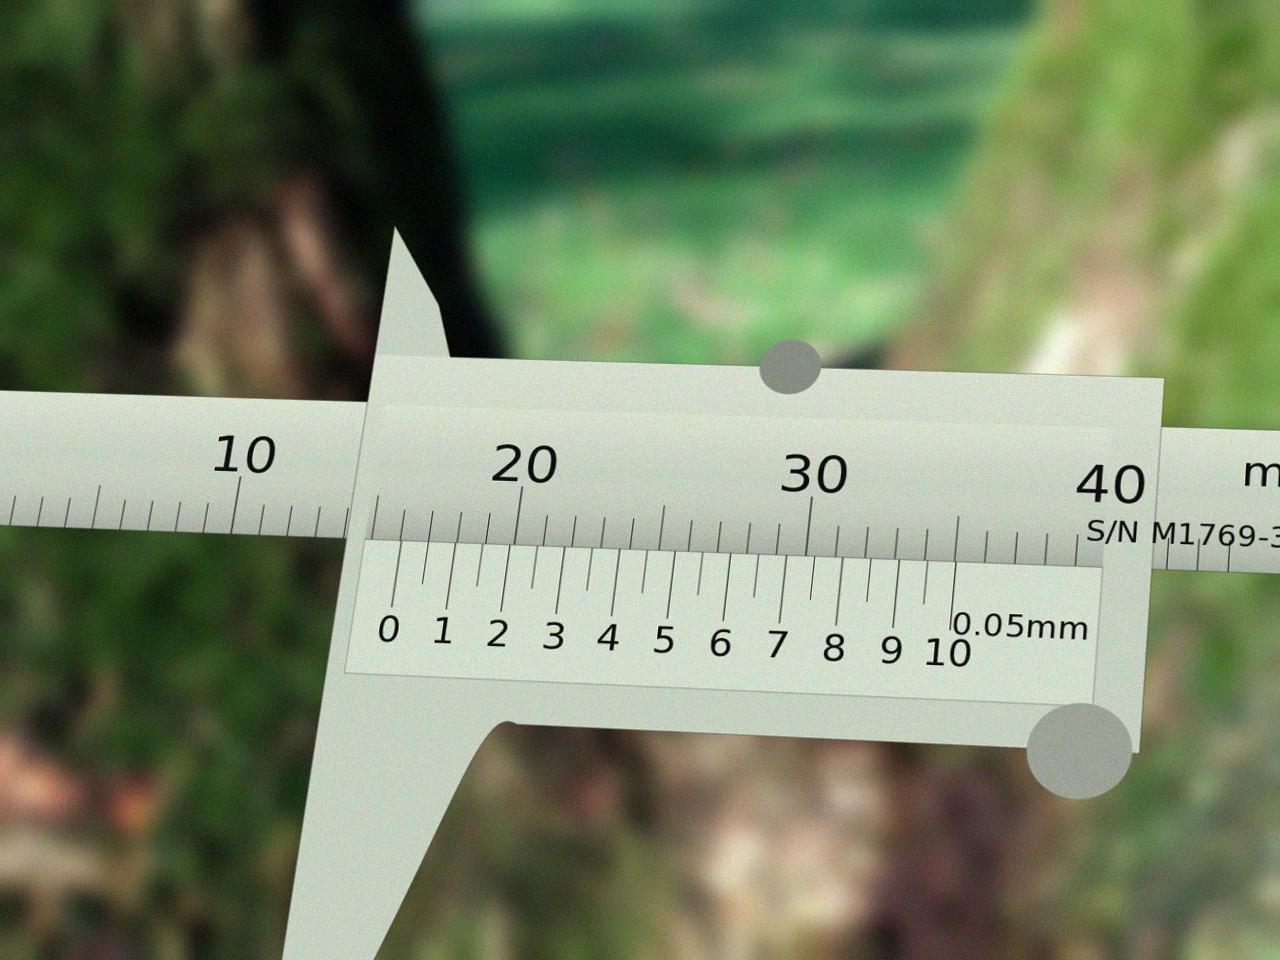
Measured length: 16.05 mm
